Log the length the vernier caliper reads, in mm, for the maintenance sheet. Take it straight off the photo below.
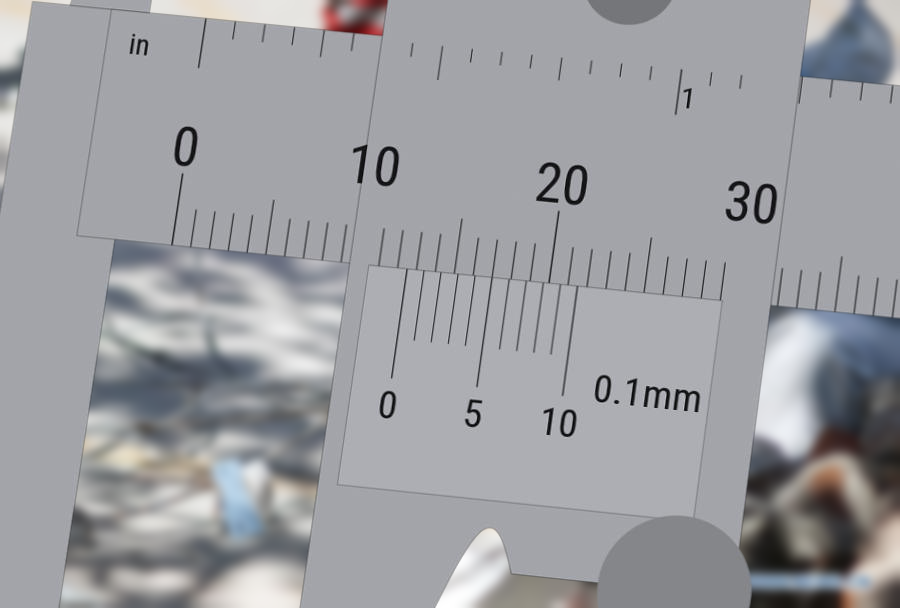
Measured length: 12.5 mm
